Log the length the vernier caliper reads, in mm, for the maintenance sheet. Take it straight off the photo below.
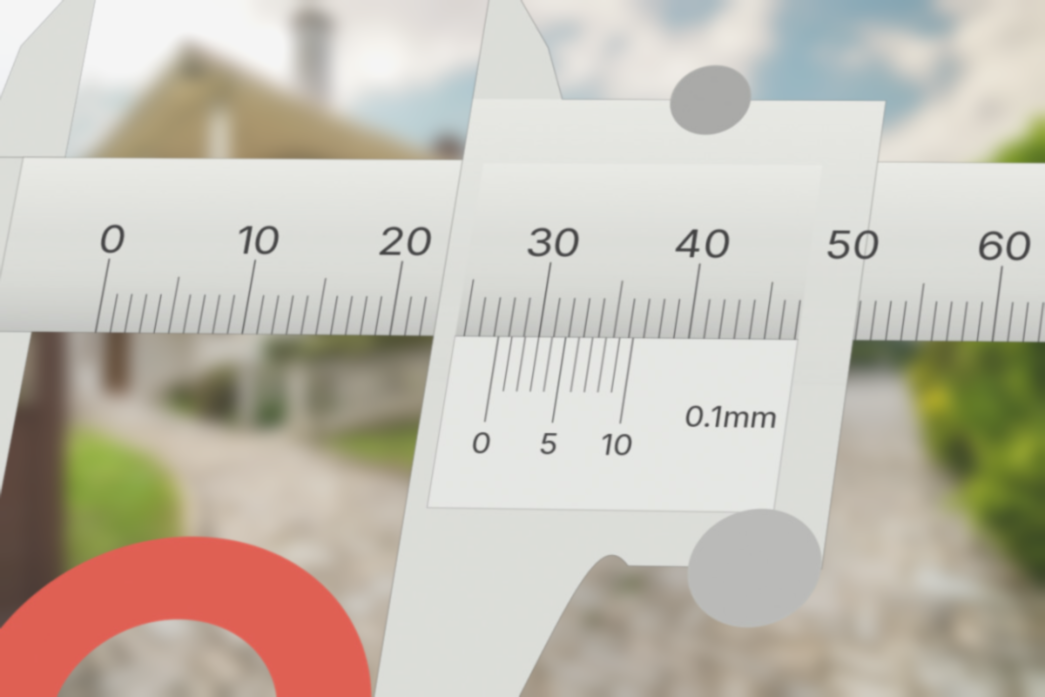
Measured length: 27.3 mm
